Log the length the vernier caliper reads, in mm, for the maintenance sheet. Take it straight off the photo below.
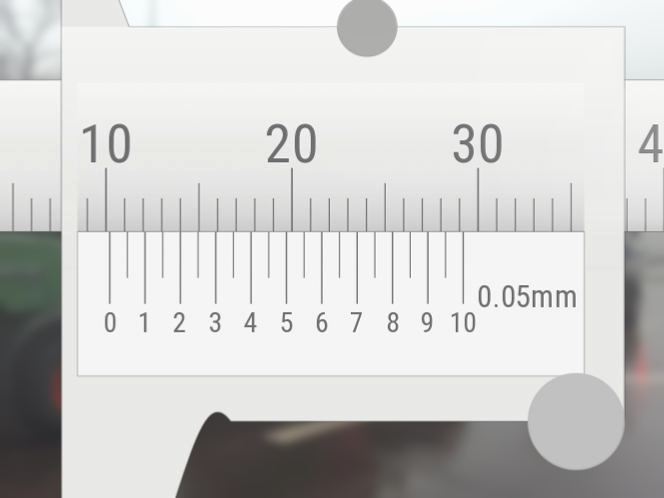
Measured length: 10.2 mm
